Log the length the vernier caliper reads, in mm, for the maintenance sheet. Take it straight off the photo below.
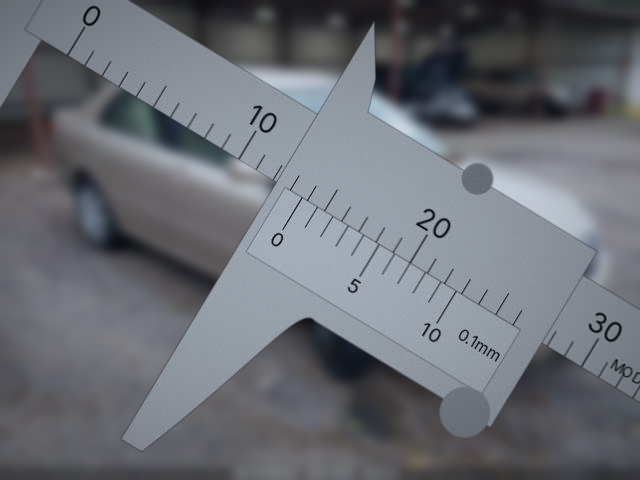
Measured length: 13.7 mm
